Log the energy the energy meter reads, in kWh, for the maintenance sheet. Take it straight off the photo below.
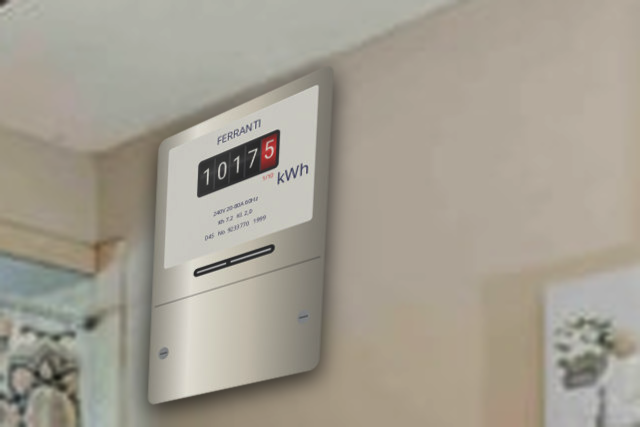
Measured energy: 1017.5 kWh
